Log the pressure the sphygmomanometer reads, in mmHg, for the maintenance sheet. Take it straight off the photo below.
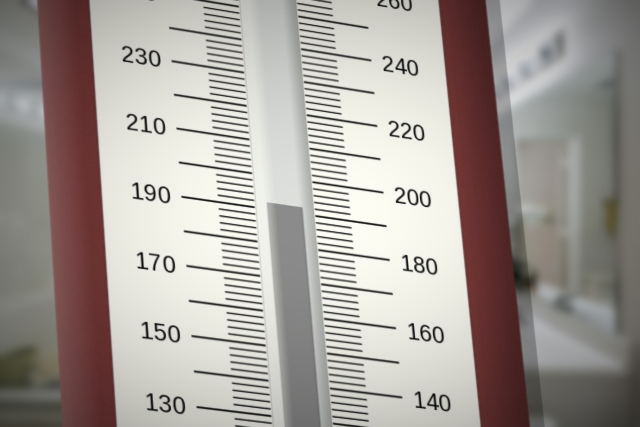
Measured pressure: 192 mmHg
